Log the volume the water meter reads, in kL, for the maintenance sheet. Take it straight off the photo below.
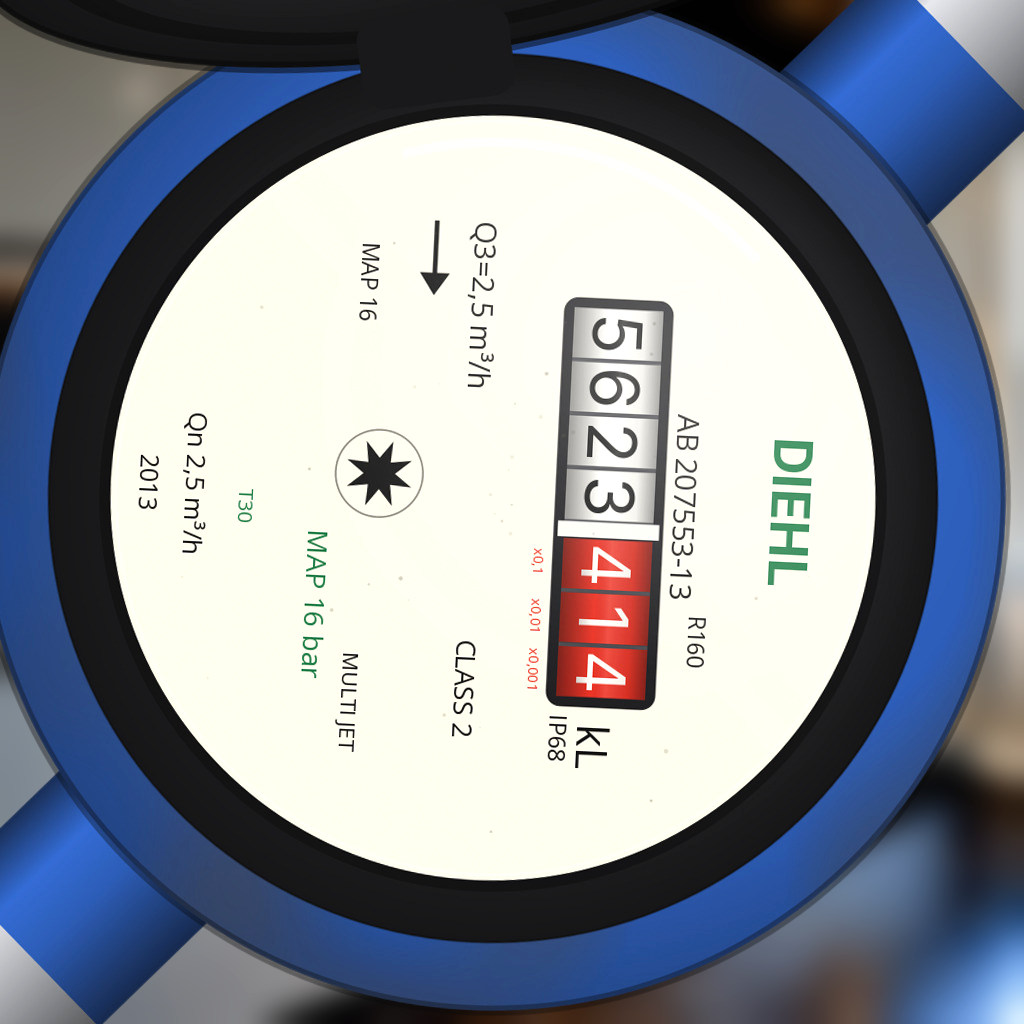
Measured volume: 5623.414 kL
